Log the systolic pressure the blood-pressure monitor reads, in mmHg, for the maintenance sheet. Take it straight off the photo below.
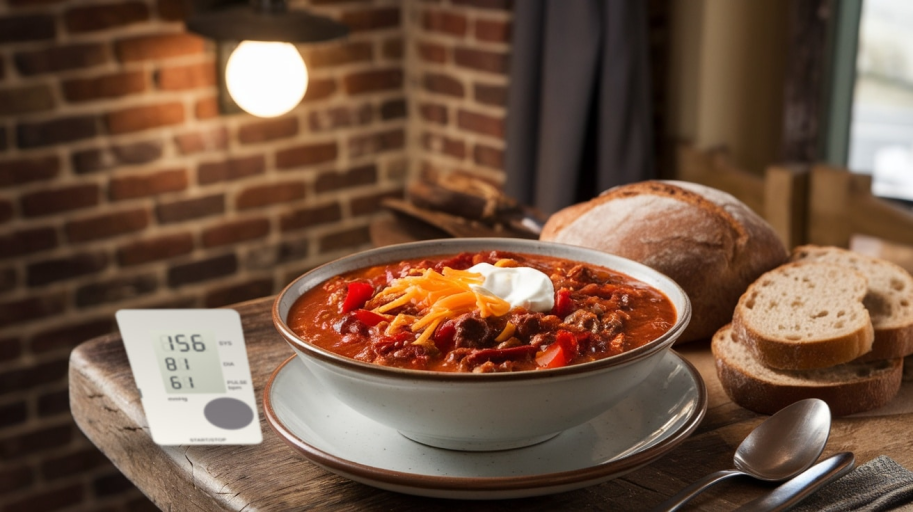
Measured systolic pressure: 156 mmHg
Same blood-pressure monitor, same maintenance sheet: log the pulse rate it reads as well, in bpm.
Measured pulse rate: 61 bpm
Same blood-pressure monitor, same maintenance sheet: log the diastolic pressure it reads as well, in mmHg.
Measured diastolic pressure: 81 mmHg
